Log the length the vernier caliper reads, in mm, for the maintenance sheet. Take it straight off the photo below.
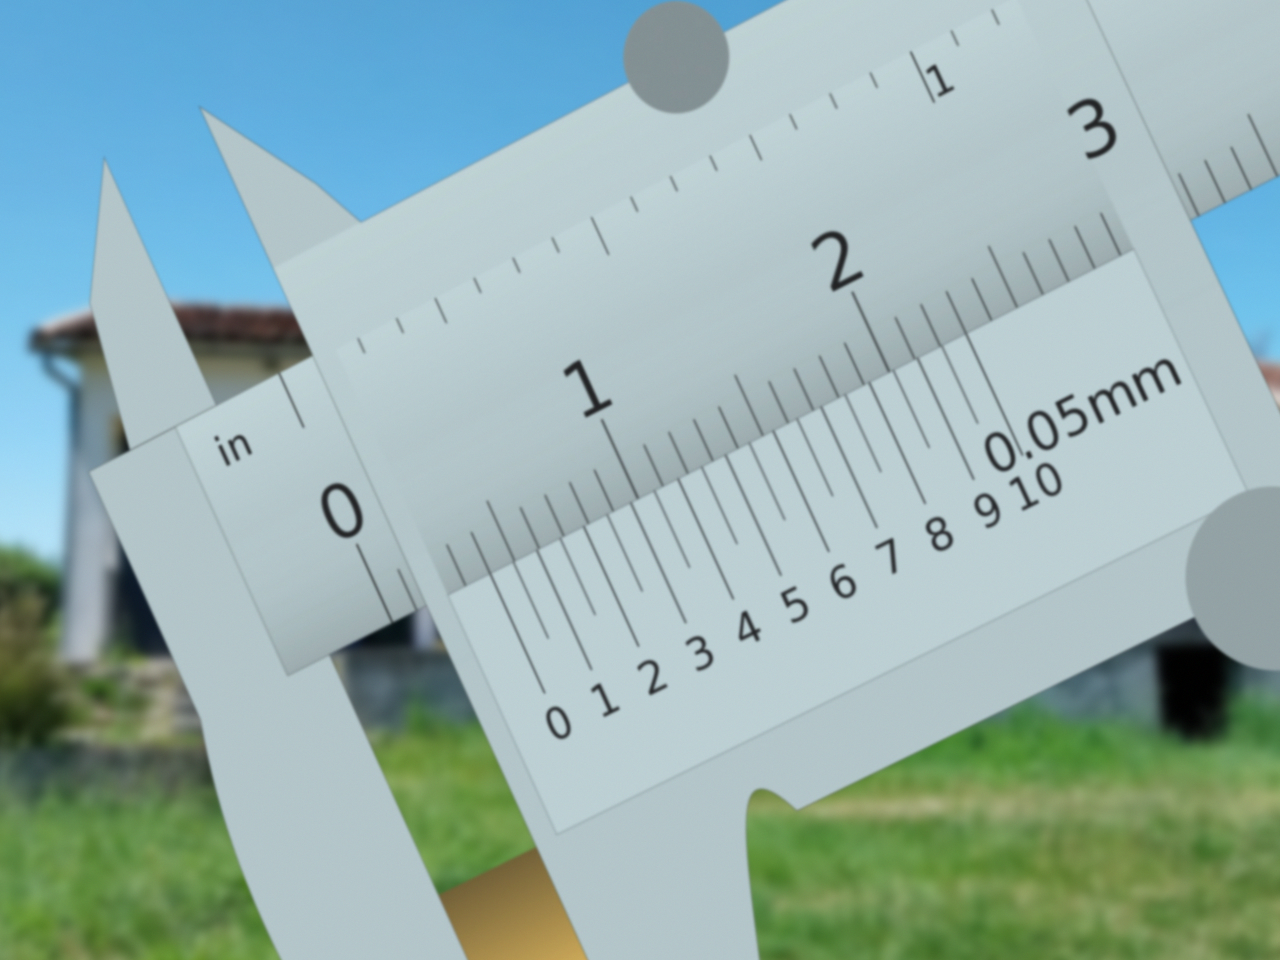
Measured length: 4.0 mm
